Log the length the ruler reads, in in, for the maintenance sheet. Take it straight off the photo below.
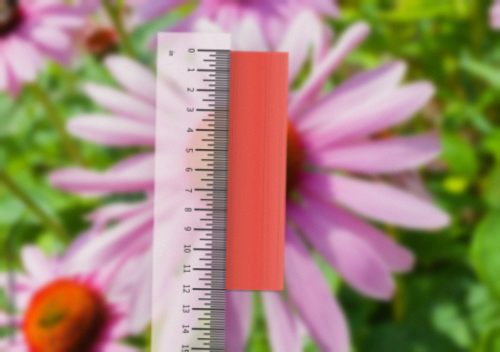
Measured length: 12 in
